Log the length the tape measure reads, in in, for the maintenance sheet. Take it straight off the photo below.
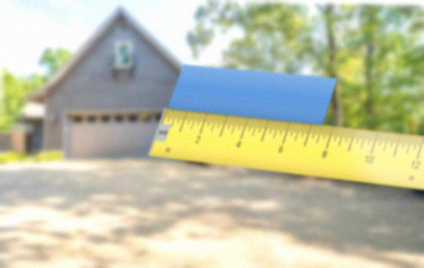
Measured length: 7.5 in
